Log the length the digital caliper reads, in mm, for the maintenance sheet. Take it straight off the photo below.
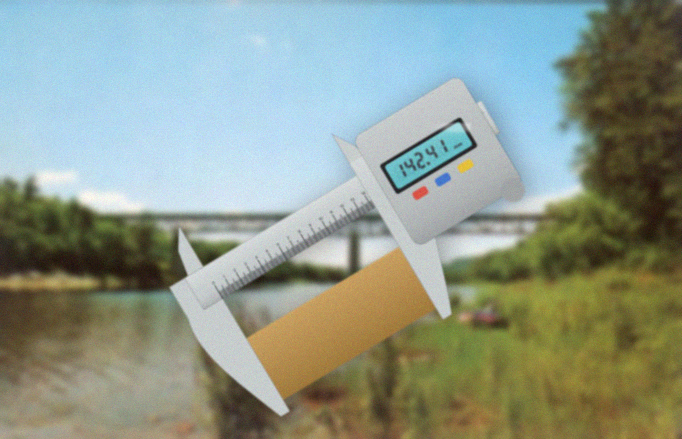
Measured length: 142.41 mm
